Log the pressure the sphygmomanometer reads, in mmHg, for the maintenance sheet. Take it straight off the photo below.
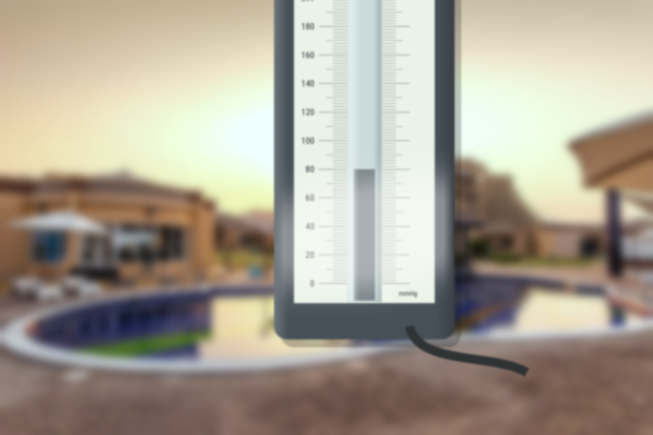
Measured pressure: 80 mmHg
